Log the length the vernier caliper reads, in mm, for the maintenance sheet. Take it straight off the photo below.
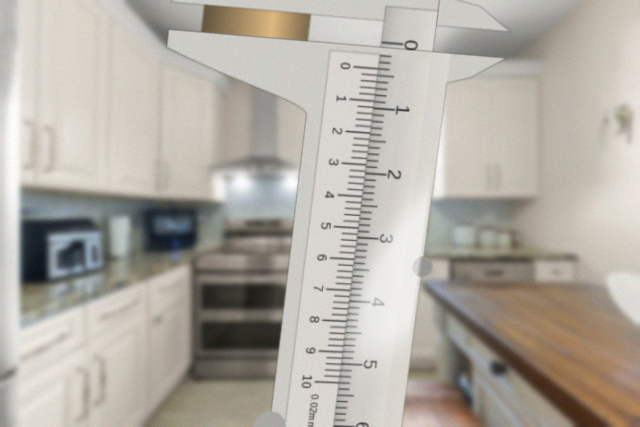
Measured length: 4.0 mm
